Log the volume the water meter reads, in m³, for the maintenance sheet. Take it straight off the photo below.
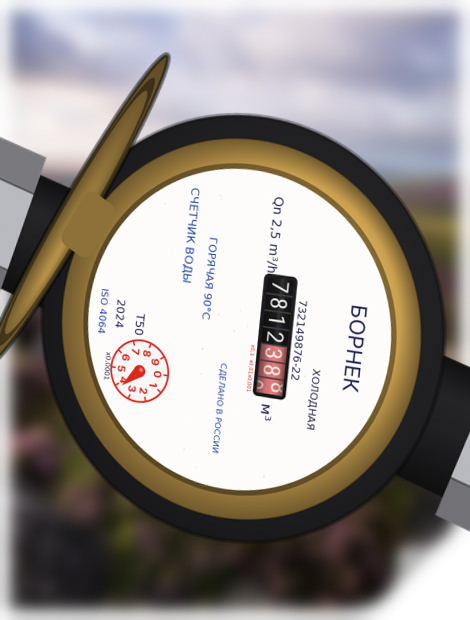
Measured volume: 7812.3883 m³
